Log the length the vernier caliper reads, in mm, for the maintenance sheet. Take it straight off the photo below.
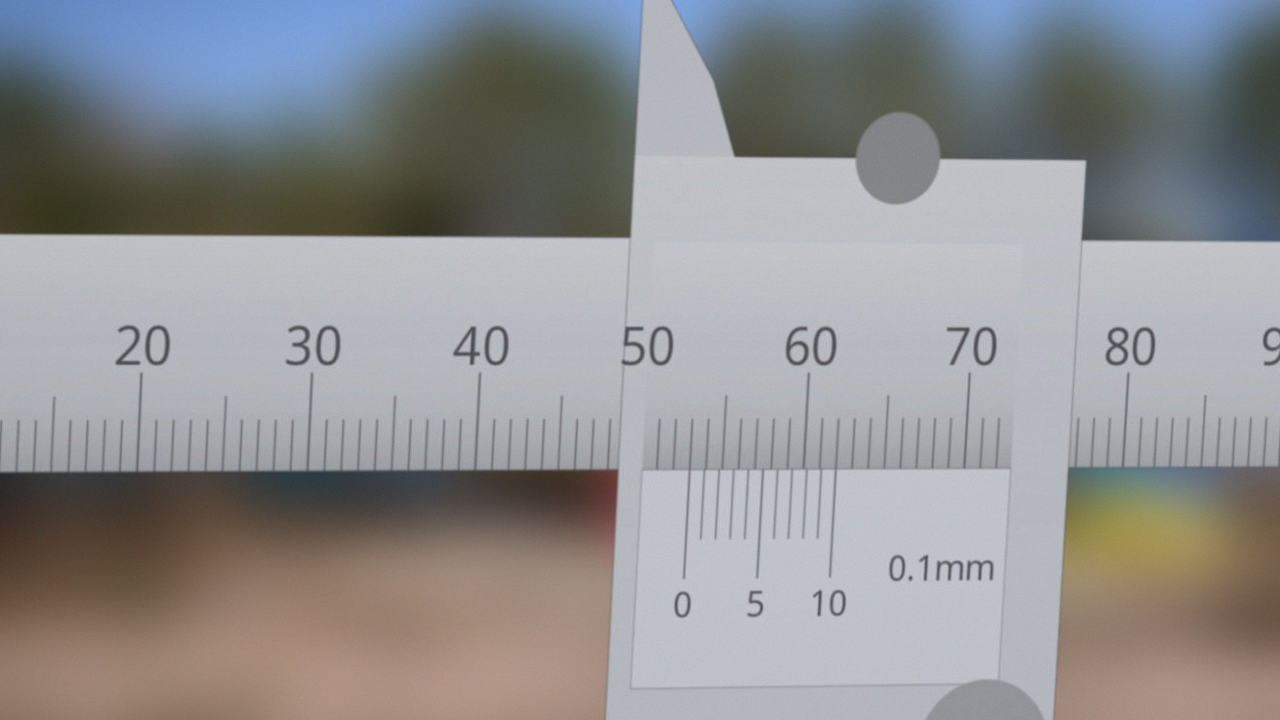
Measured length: 53.0 mm
